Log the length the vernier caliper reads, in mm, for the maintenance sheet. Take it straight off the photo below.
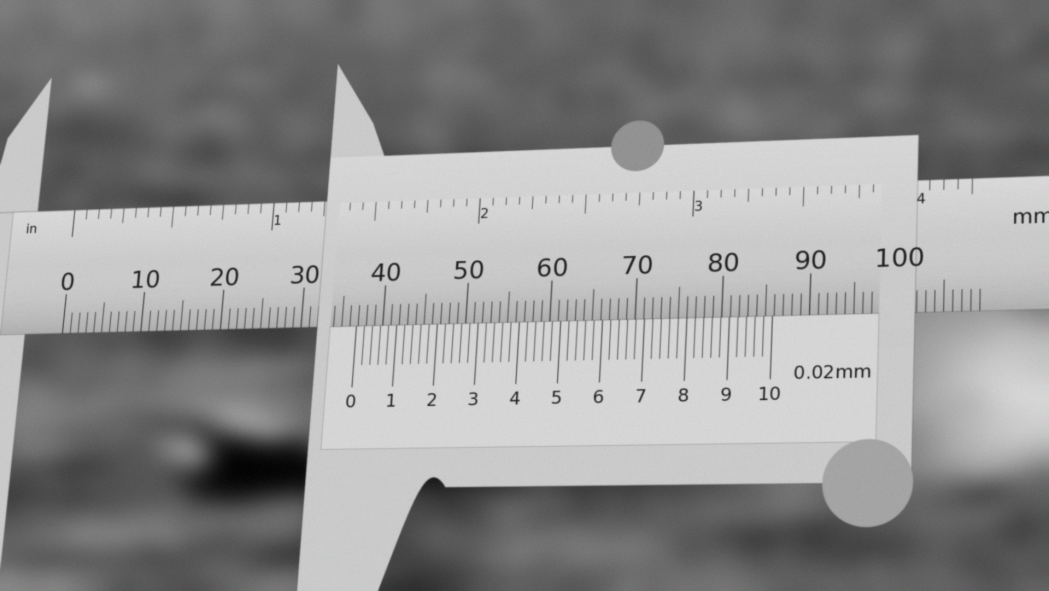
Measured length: 36.8 mm
